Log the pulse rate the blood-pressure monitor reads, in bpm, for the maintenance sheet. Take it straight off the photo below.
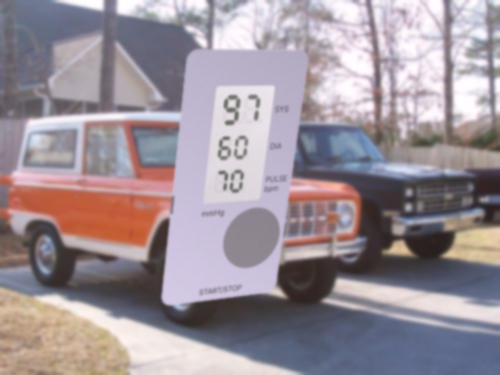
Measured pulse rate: 70 bpm
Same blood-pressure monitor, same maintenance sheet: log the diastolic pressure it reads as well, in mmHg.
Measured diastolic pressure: 60 mmHg
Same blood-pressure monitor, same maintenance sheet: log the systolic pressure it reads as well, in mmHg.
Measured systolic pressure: 97 mmHg
